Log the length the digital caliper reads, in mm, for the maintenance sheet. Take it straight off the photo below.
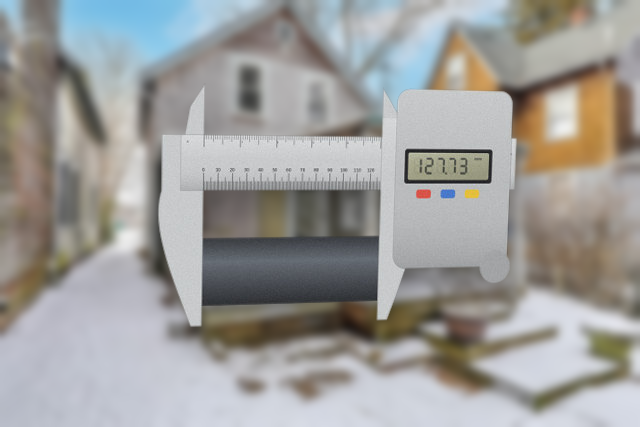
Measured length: 127.73 mm
